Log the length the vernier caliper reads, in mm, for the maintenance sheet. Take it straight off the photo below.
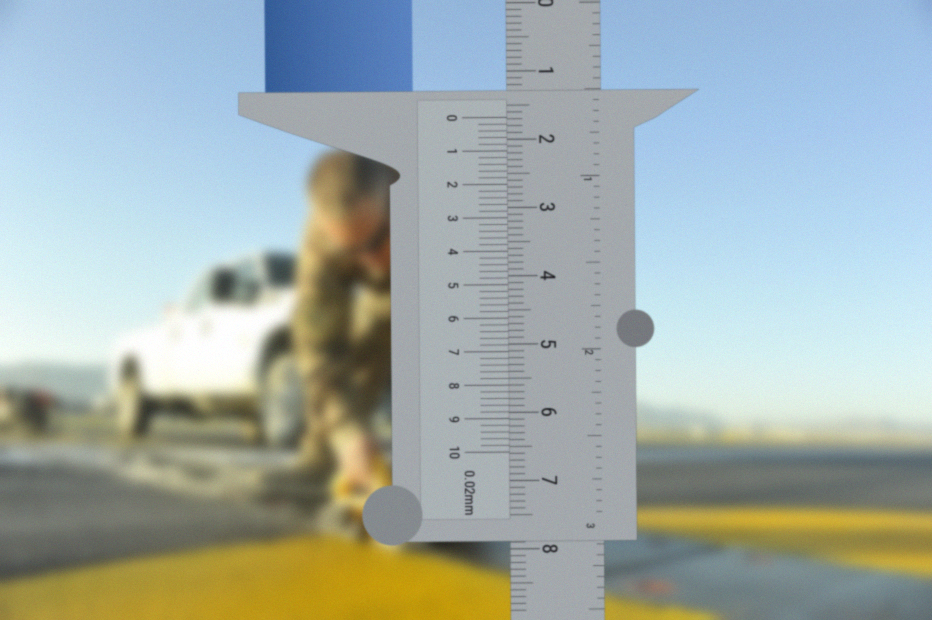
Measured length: 16.8 mm
